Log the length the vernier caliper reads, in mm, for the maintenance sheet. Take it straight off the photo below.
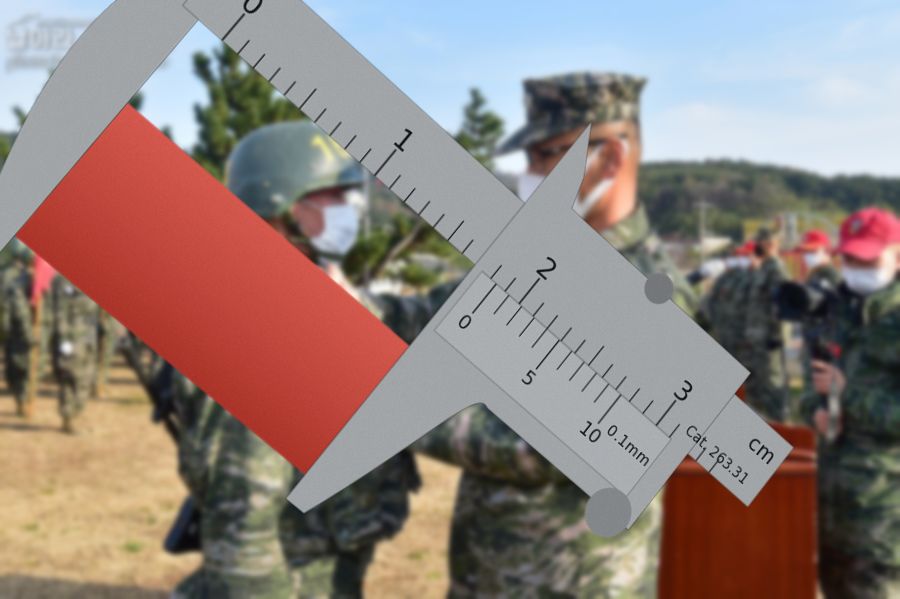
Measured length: 18.4 mm
